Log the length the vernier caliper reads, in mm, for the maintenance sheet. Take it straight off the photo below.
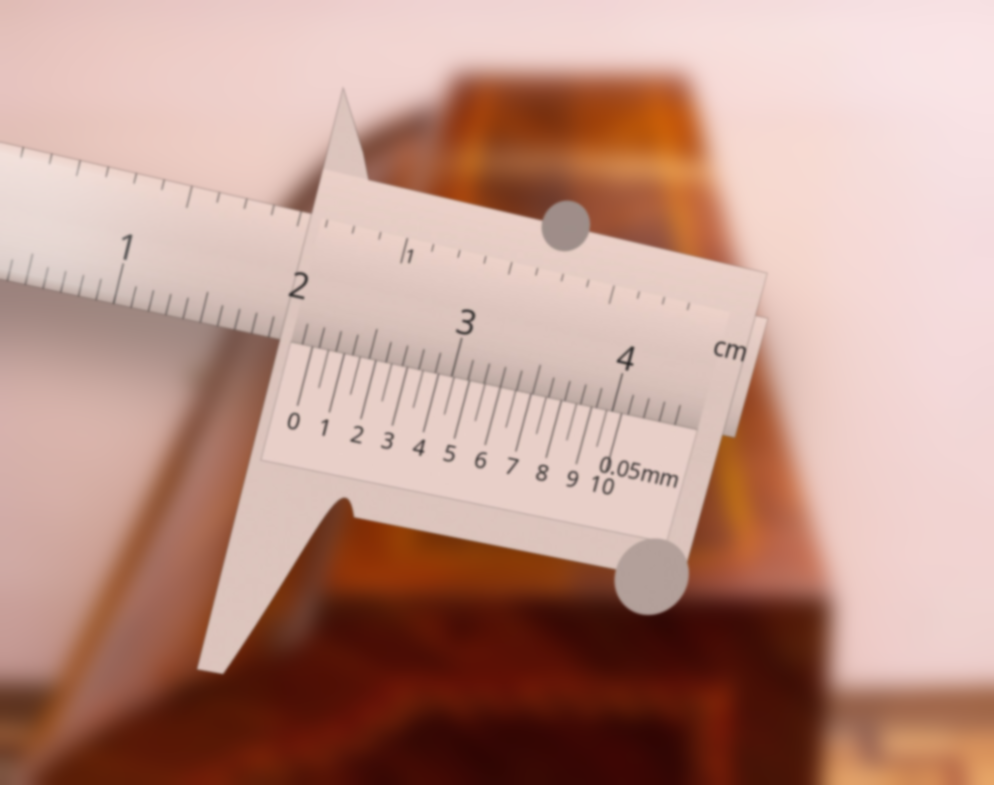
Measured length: 21.6 mm
